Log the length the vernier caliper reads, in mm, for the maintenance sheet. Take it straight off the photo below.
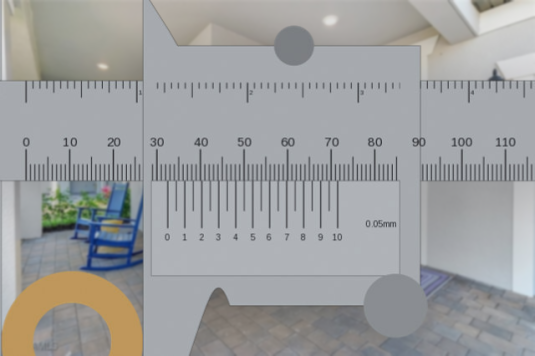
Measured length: 32.5 mm
